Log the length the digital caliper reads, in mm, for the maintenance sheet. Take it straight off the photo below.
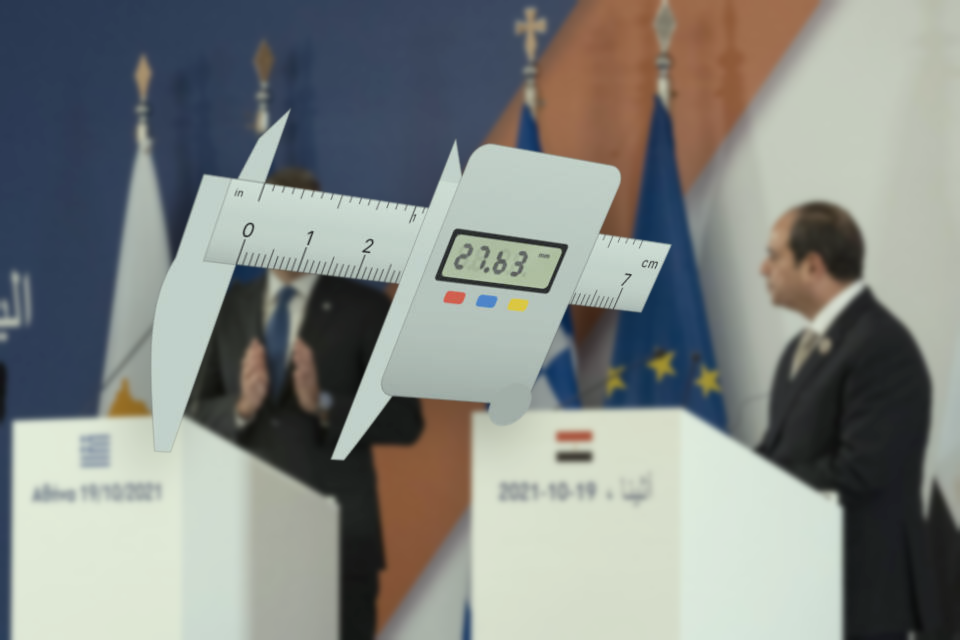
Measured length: 27.63 mm
